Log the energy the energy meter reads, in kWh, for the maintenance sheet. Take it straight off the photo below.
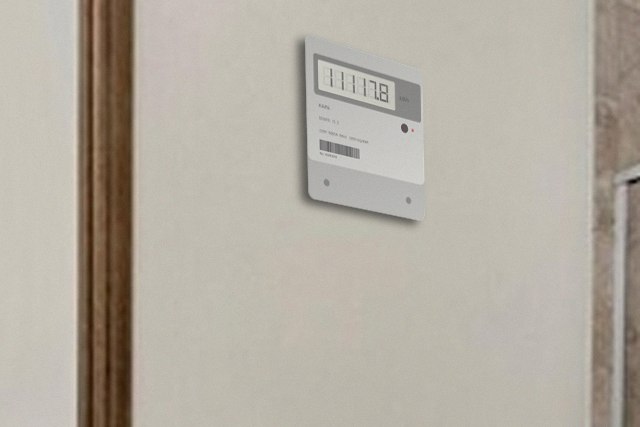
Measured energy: 11117.8 kWh
